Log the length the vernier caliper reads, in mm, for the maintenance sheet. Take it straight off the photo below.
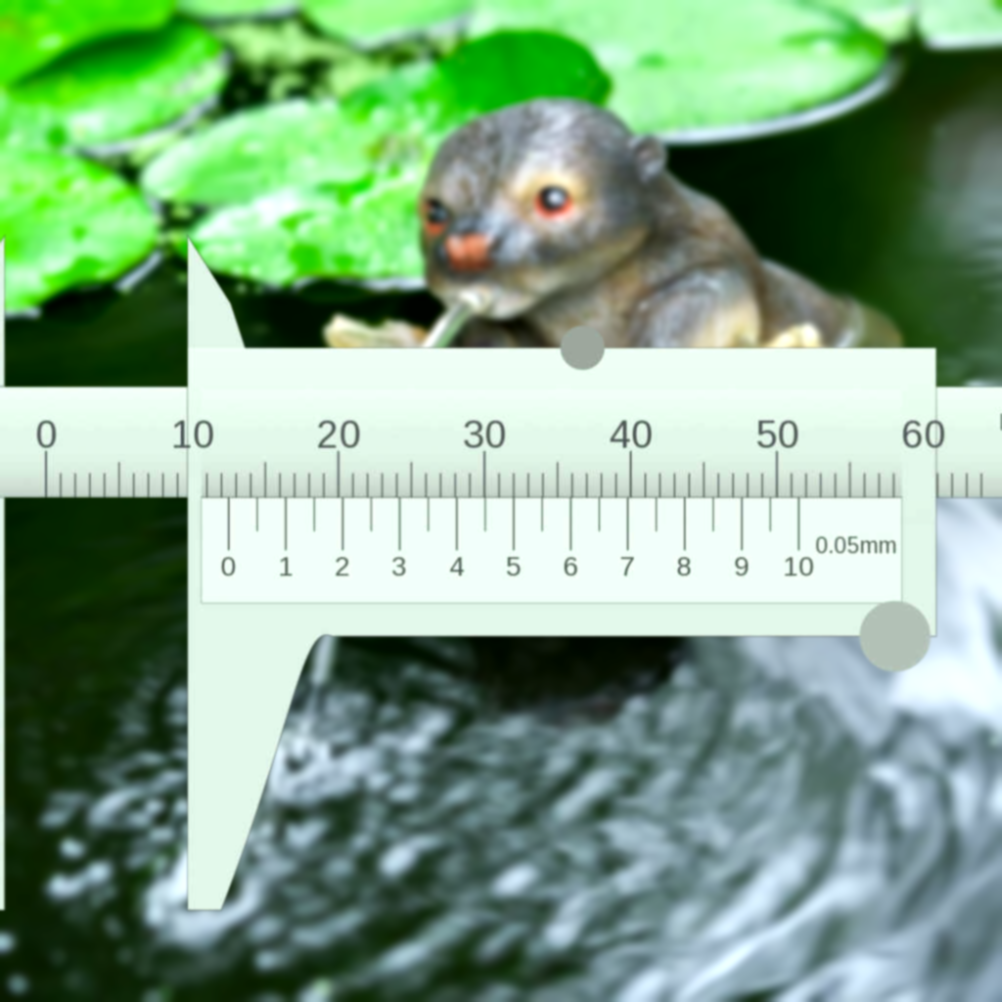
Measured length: 12.5 mm
